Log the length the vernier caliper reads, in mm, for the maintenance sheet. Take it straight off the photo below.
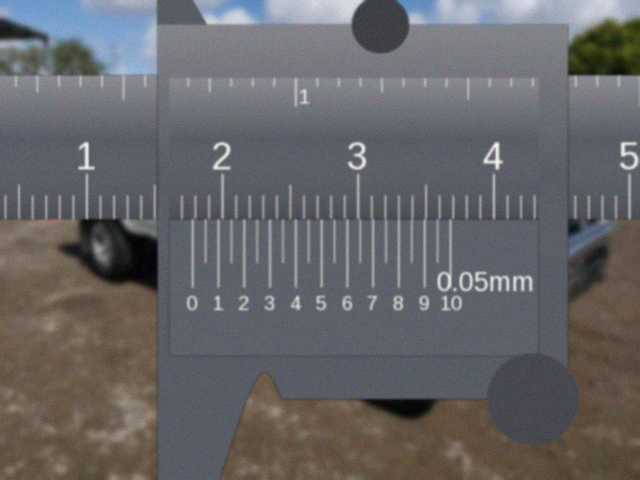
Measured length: 17.8 mm
